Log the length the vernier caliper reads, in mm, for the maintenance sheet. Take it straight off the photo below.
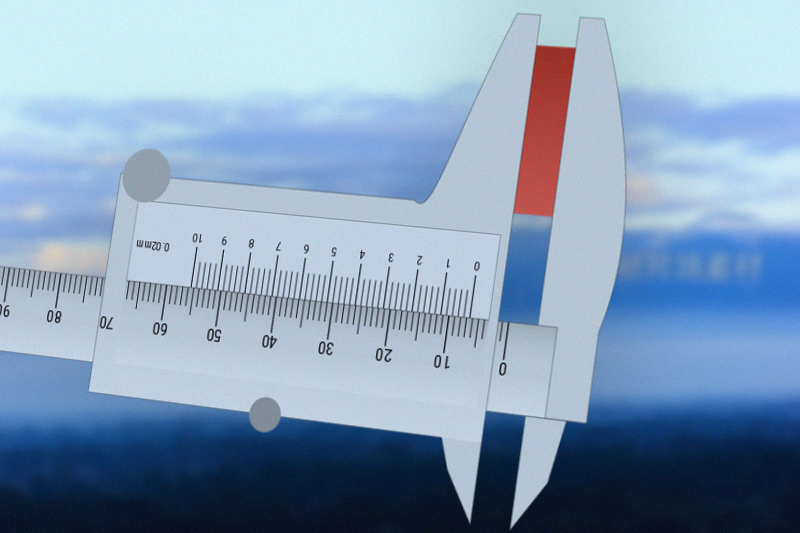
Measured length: 6.5 mm
